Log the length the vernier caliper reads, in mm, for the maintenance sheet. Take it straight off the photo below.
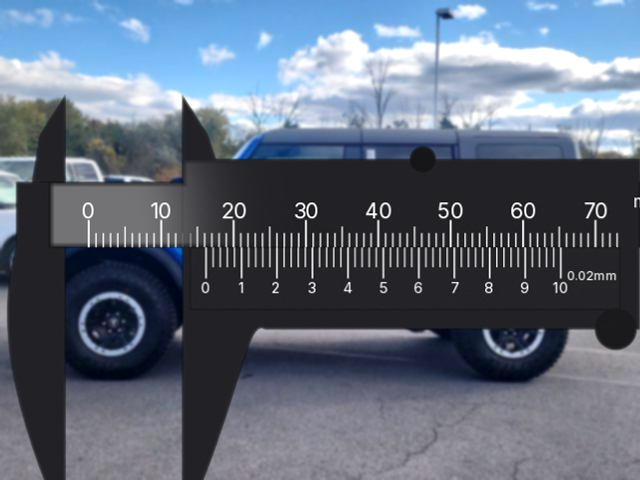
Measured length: 16.2 mm
